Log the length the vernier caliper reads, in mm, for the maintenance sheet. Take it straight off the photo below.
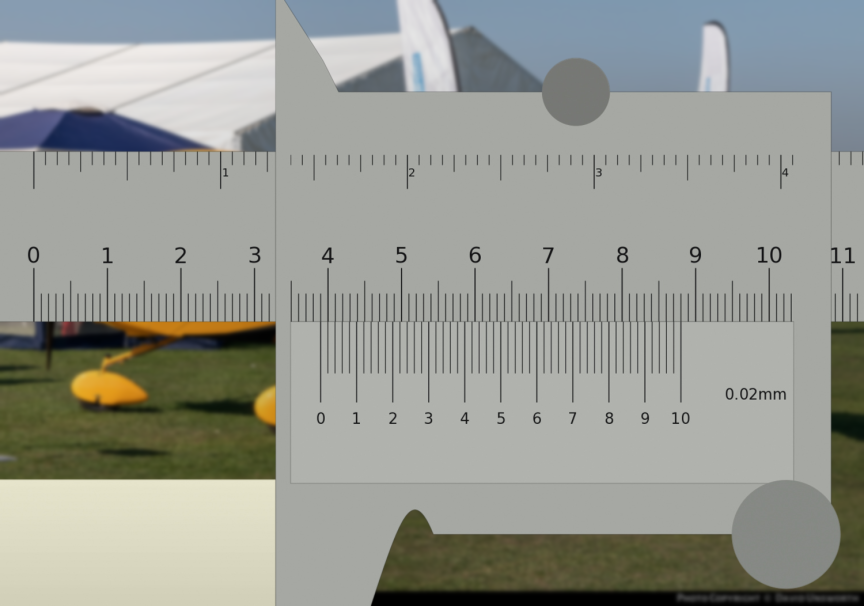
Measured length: 39.0 mm
